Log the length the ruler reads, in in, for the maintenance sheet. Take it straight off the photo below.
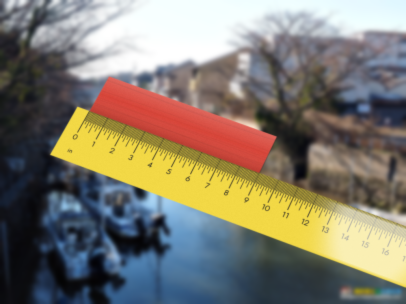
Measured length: 9 in
